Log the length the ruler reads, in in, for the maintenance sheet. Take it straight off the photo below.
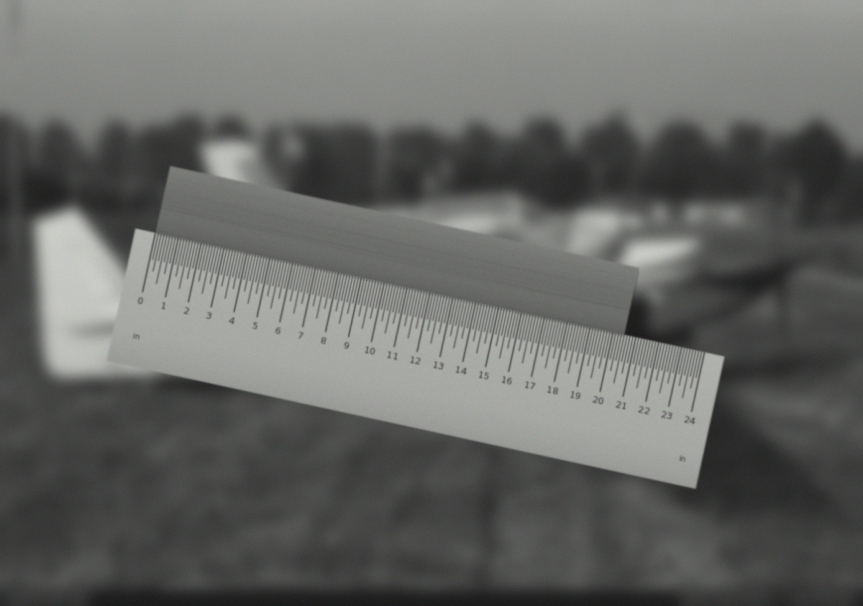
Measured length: 20.5 in
